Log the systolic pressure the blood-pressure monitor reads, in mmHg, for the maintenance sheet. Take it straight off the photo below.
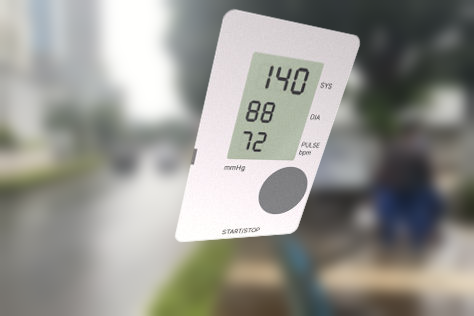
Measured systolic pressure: 140 mmHg
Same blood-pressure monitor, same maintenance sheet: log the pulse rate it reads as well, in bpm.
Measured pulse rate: 72 bpm
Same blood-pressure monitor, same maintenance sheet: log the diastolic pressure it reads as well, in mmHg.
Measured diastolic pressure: 88 mmHg
